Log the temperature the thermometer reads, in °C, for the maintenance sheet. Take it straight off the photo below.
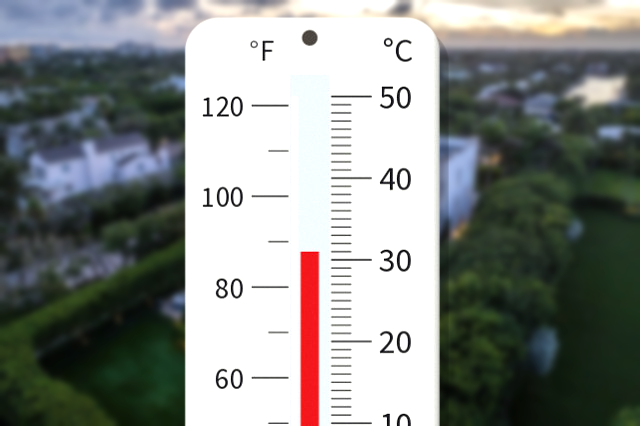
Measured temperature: 31 °C
